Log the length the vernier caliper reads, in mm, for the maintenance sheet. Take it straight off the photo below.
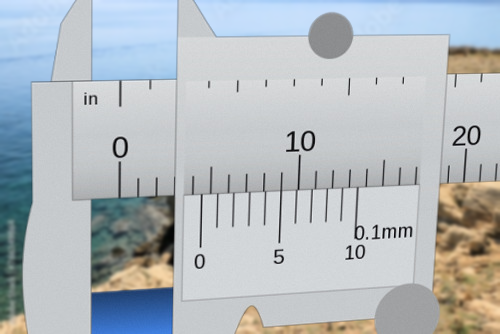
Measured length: 4.5 mm
